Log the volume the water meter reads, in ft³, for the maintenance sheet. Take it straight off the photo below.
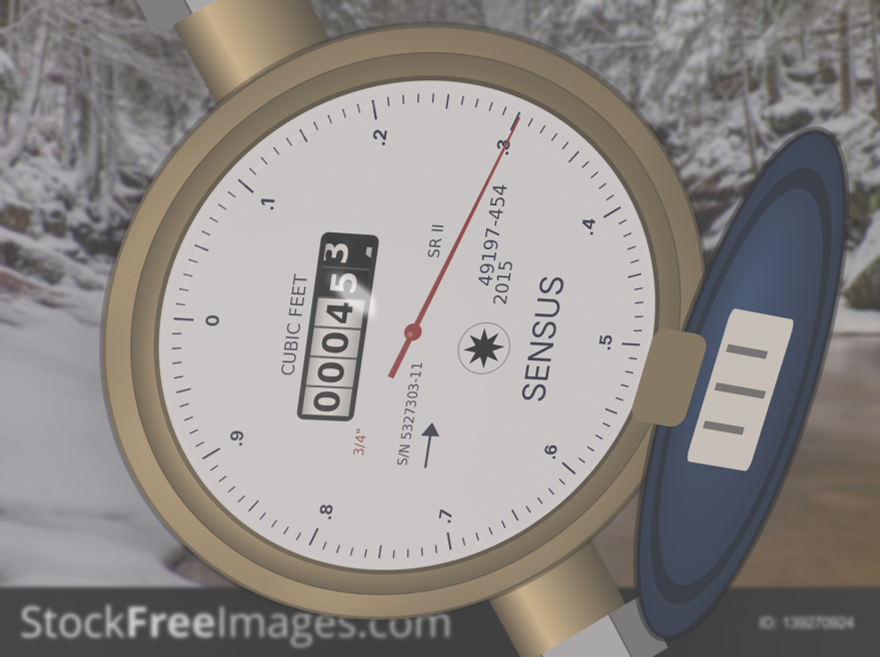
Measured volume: 453.30 ft³
